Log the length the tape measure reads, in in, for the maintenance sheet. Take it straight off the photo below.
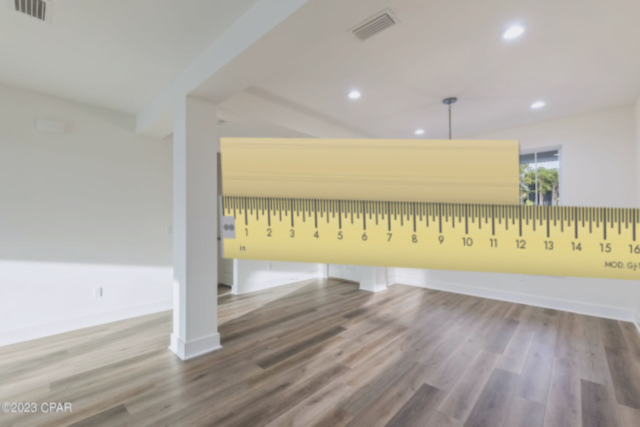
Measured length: 12 in
